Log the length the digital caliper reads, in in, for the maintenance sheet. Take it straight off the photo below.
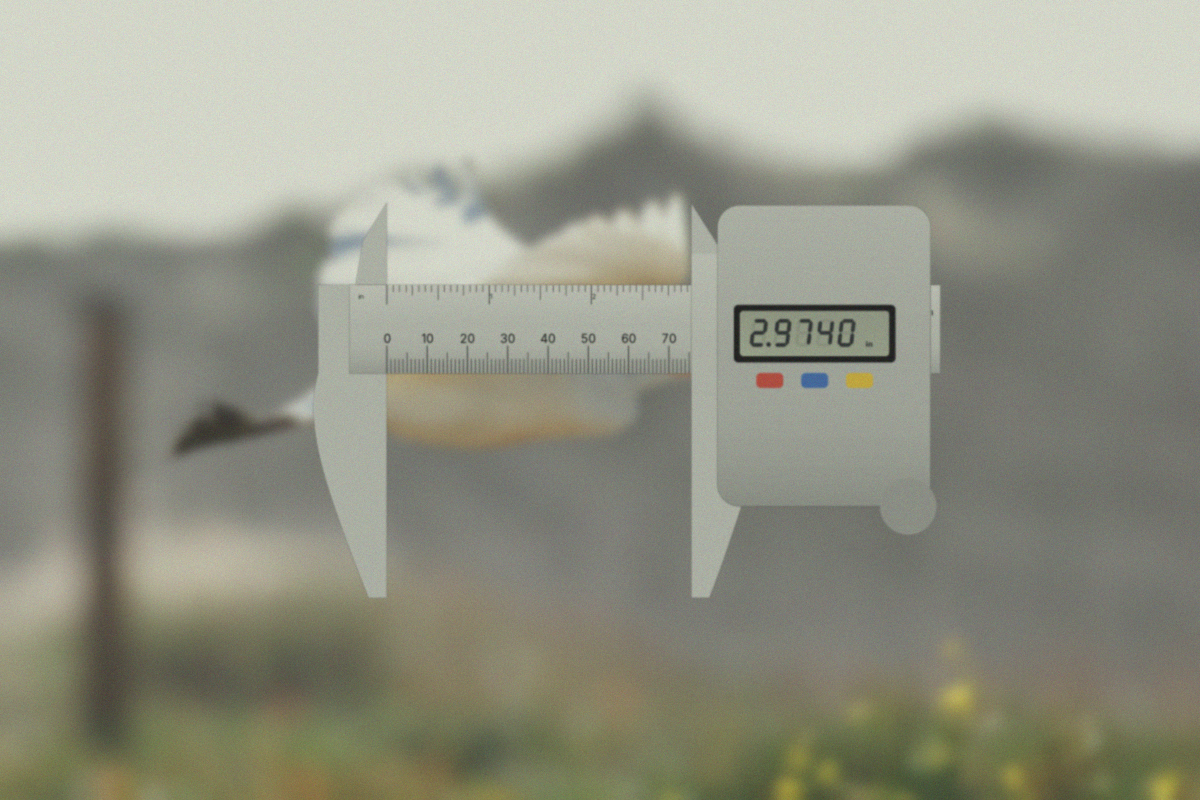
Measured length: 2.9740 in
